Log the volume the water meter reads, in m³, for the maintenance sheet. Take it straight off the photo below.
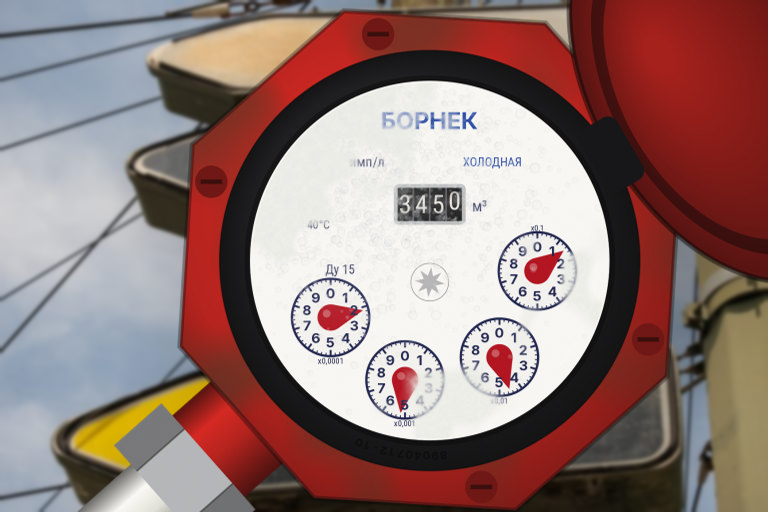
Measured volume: 3450.1452 m³
